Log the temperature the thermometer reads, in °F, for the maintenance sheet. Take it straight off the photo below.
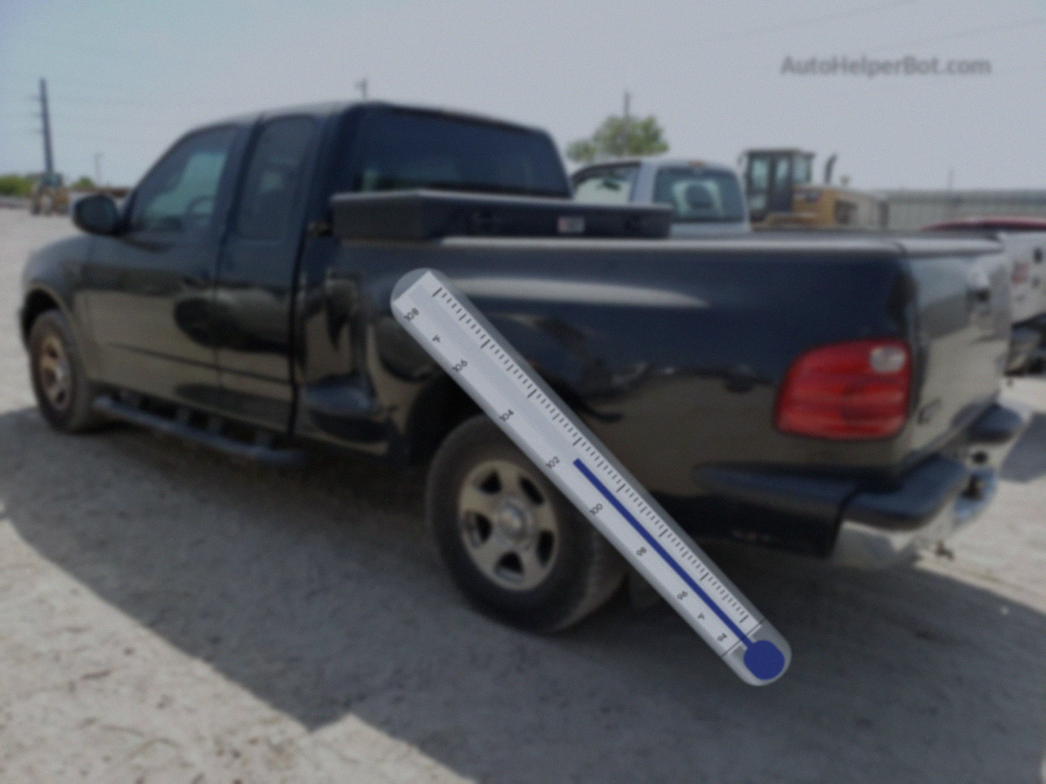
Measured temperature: 101.6 °F
